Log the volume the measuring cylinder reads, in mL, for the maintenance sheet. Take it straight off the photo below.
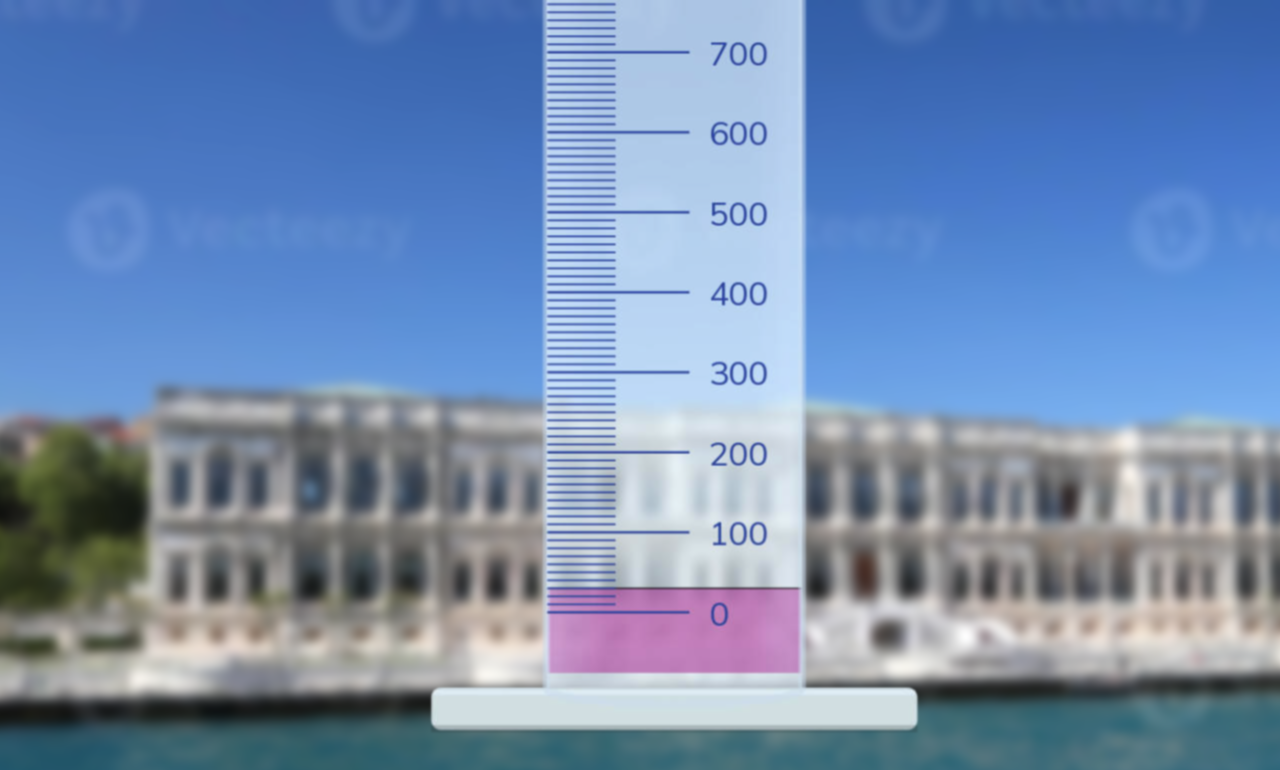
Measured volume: 30 mL
